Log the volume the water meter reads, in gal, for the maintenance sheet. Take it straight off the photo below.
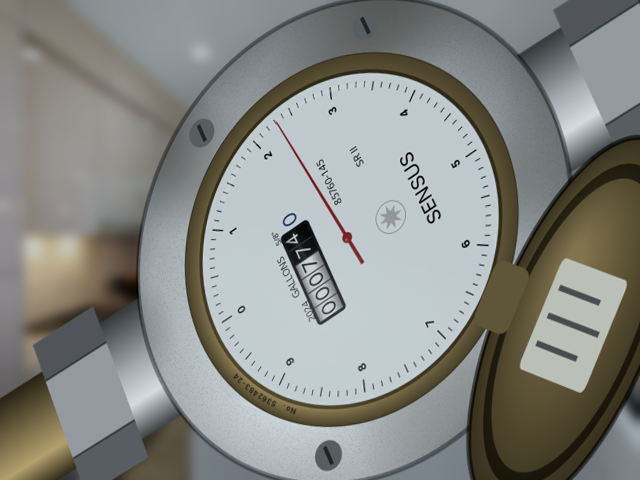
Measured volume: 7742.3 gal
